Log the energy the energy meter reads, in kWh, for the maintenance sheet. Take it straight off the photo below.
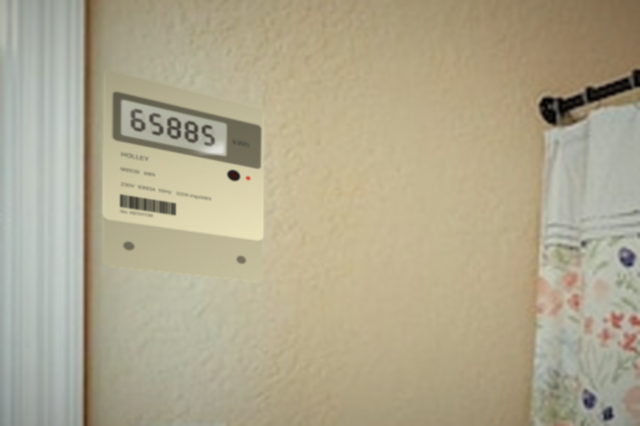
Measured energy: 65885 kWh
